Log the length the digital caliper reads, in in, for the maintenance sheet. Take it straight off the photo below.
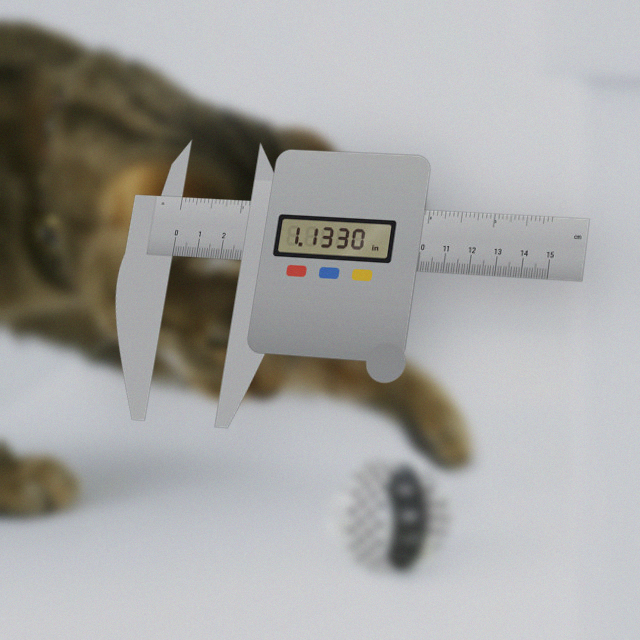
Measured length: 1.1330 in
